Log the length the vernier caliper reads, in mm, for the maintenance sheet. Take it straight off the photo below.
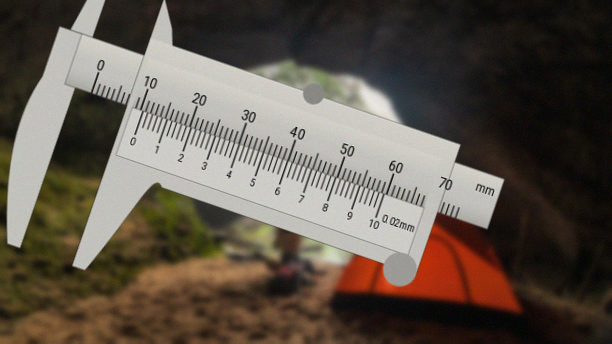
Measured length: 10.5 mm
